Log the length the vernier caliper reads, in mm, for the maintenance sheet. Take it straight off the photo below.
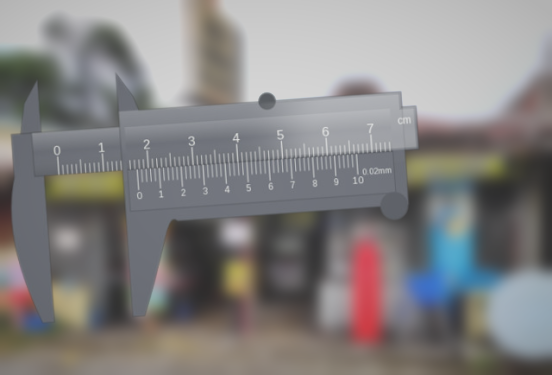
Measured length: 17.5 mm
